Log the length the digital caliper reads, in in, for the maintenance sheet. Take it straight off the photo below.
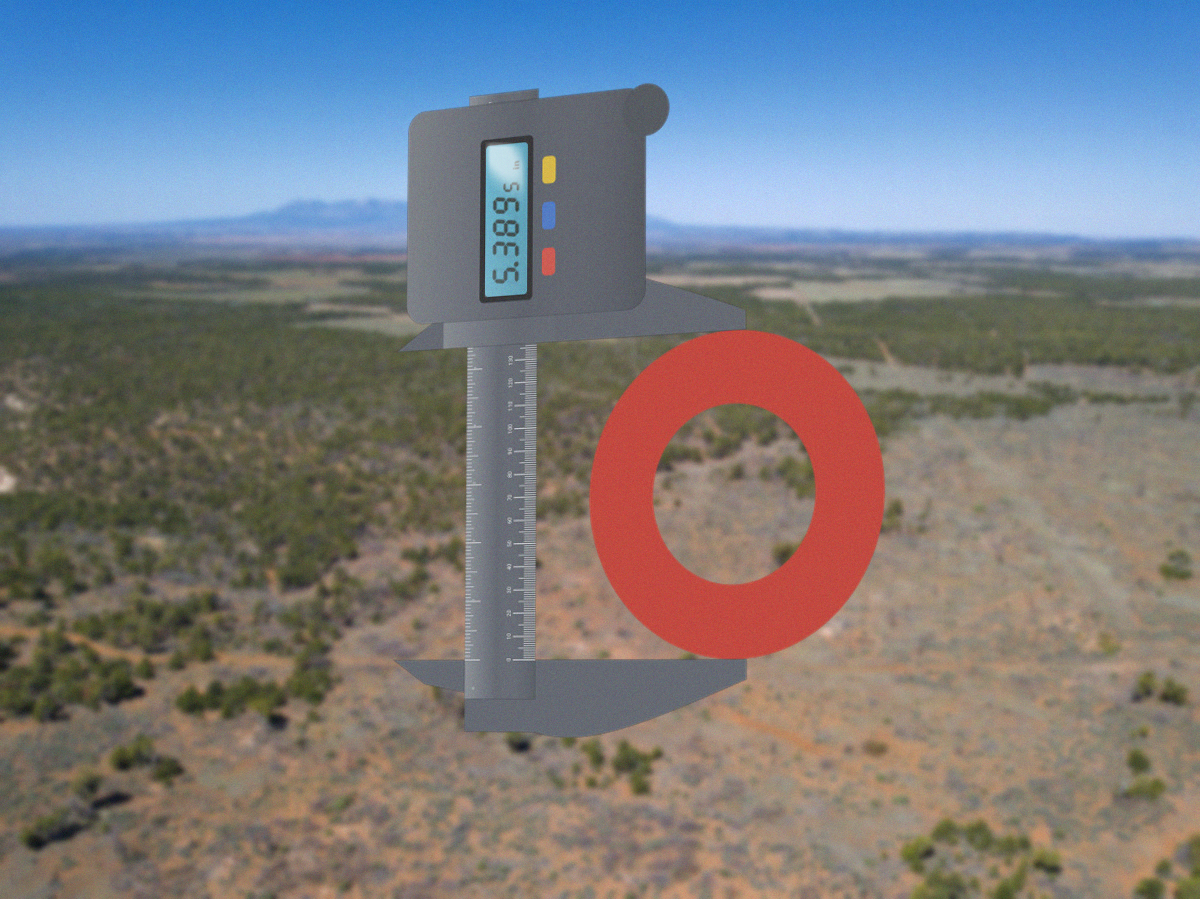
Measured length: 5.3895 in
